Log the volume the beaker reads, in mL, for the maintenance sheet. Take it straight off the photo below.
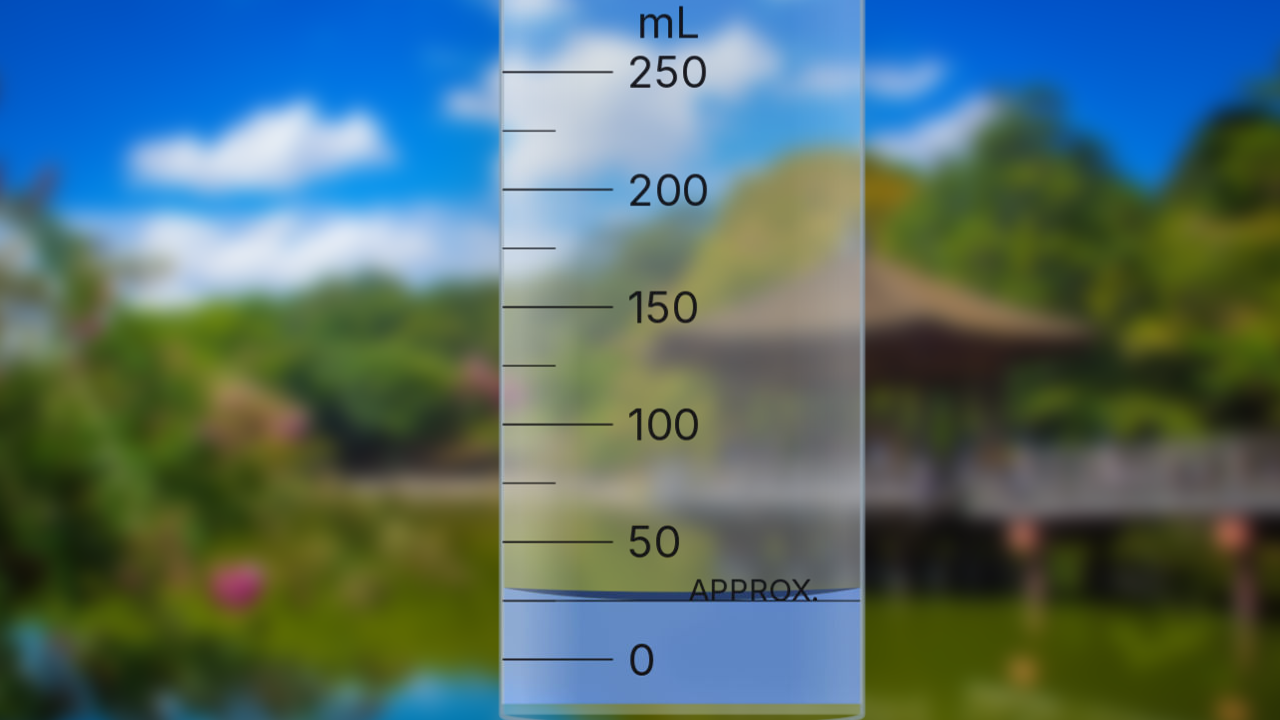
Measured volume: 25 mL
